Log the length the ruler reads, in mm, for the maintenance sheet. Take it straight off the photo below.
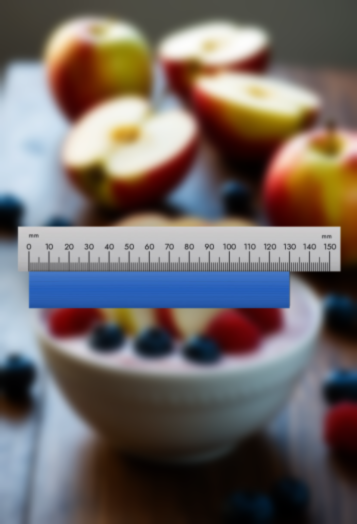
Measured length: 130 mm
